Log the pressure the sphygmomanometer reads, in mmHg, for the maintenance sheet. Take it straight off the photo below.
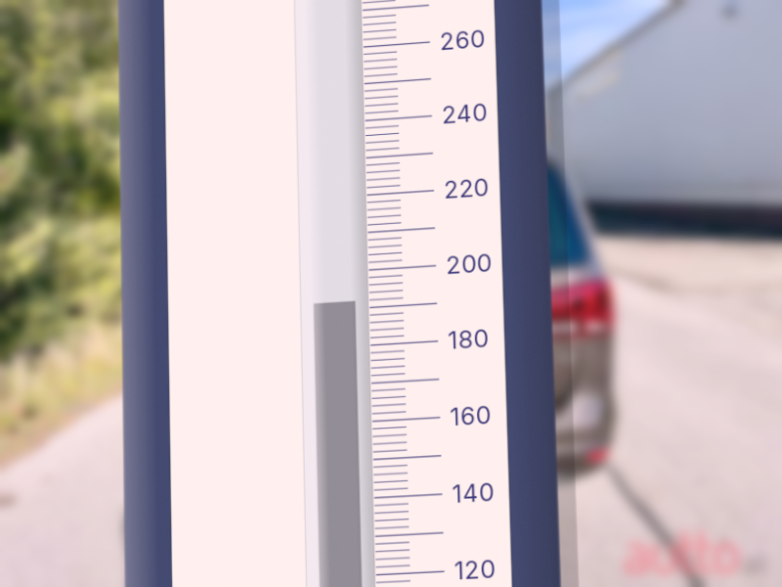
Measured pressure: 192 mmHg
